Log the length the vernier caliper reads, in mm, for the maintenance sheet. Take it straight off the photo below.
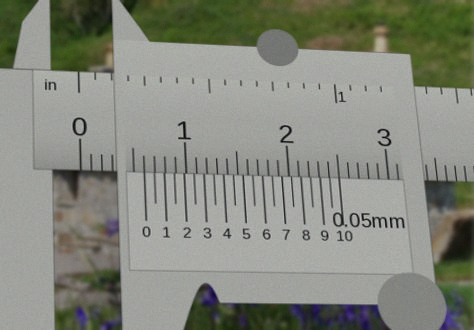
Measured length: 6.0 mm
